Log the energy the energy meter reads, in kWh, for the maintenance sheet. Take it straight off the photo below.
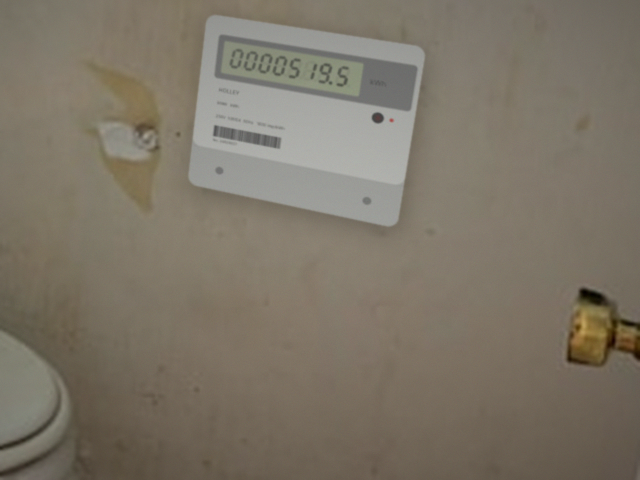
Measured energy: 519.5 kWh
